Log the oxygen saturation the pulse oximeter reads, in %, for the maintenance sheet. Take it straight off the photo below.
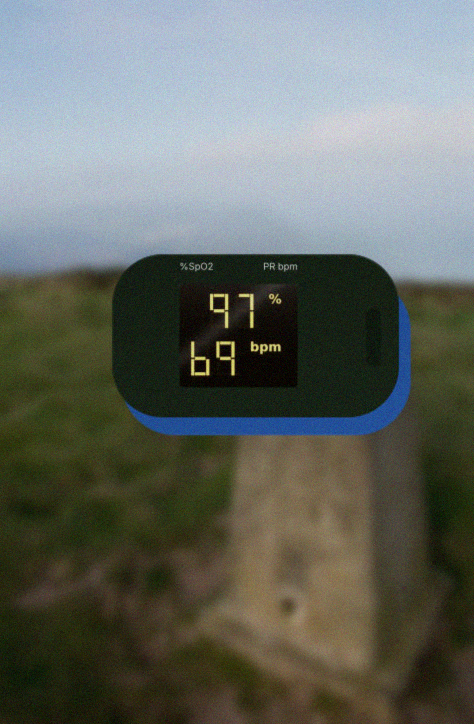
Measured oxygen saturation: 97 %
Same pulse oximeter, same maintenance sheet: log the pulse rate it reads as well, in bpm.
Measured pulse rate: 69 bpm
